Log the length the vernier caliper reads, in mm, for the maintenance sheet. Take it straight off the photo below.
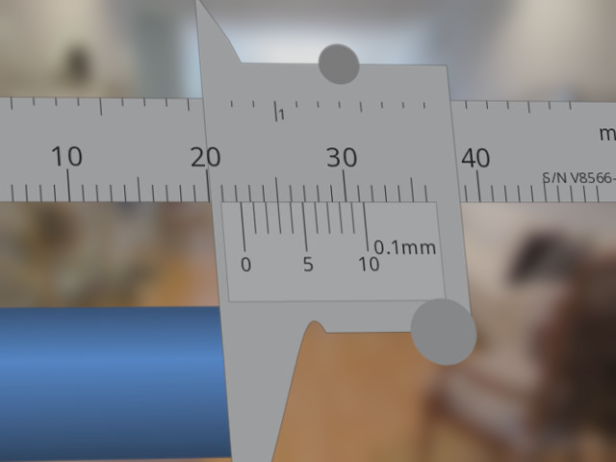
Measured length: 22.3 mm
